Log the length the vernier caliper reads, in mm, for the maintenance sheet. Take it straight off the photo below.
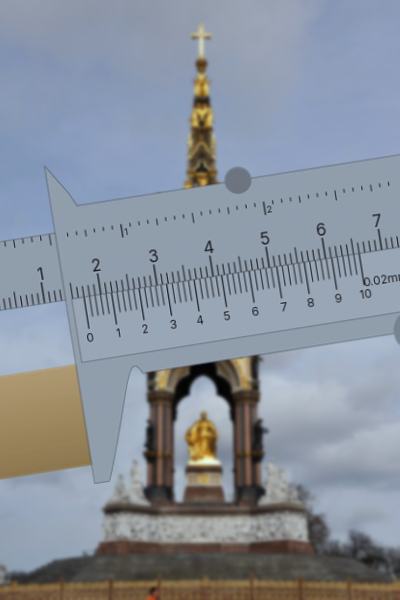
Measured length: 17.0 mm
